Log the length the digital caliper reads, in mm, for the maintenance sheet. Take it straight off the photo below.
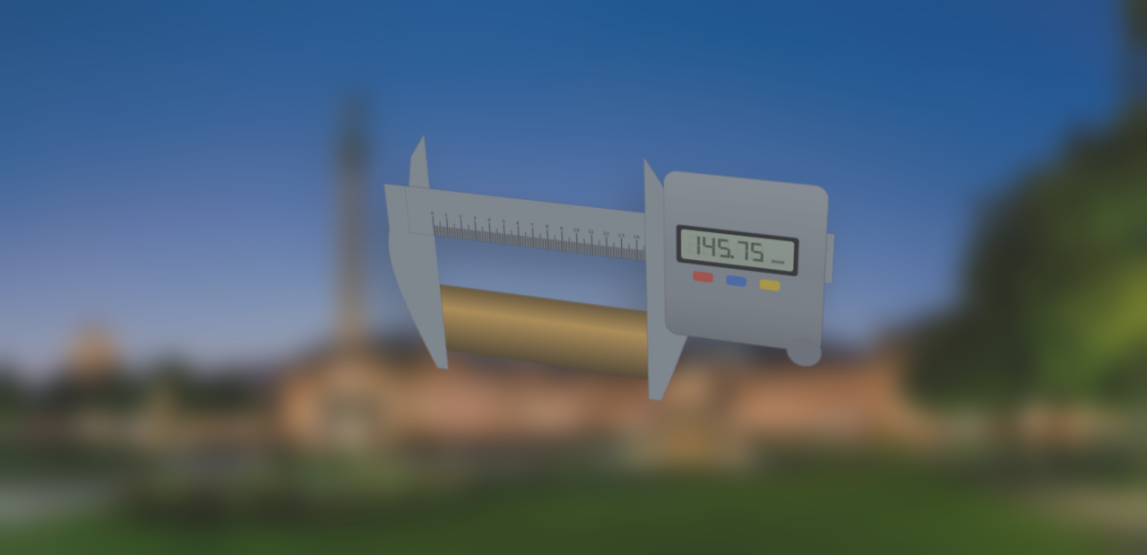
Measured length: 145.75 mm
